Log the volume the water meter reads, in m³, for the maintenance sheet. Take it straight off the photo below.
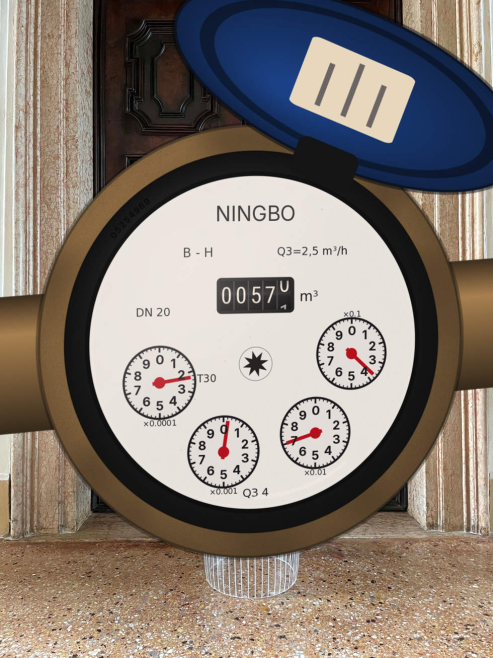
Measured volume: 570.3702 m³
